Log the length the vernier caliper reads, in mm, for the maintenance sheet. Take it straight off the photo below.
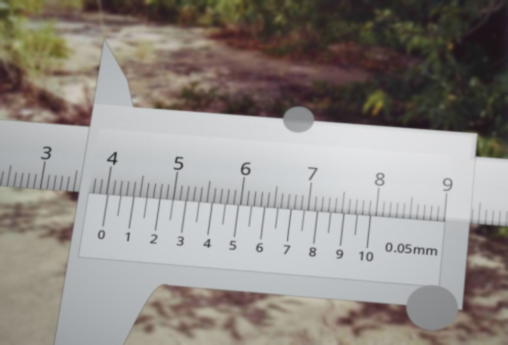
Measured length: 40.2 mm
